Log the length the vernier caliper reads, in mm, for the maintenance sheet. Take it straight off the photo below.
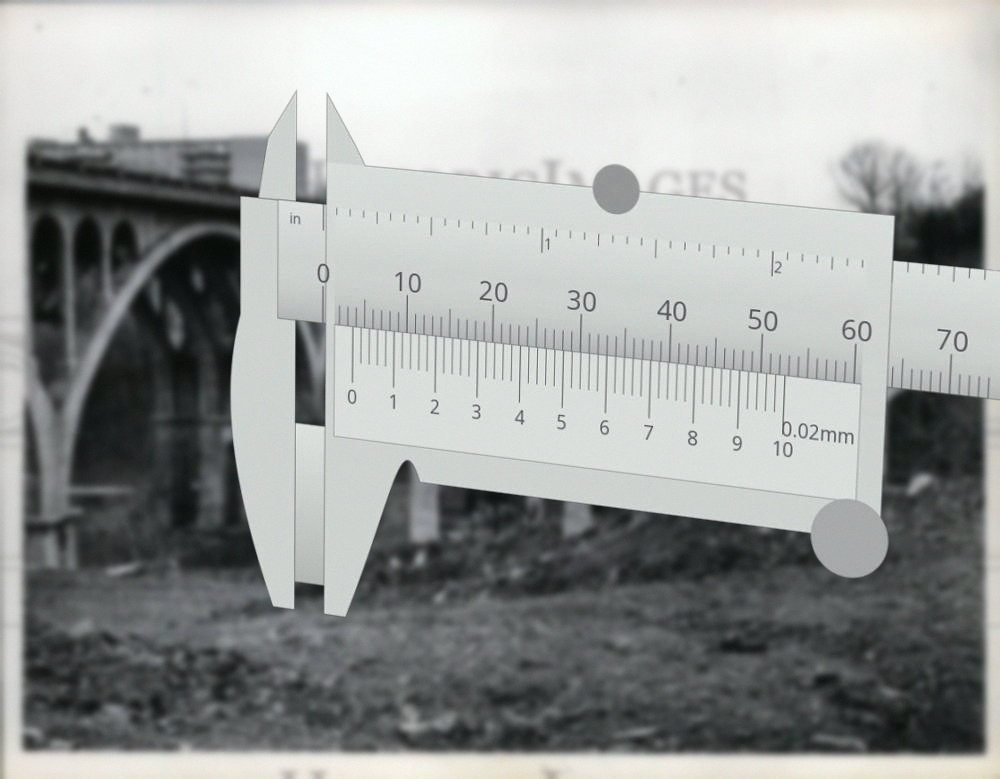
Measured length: 3.6 mm
